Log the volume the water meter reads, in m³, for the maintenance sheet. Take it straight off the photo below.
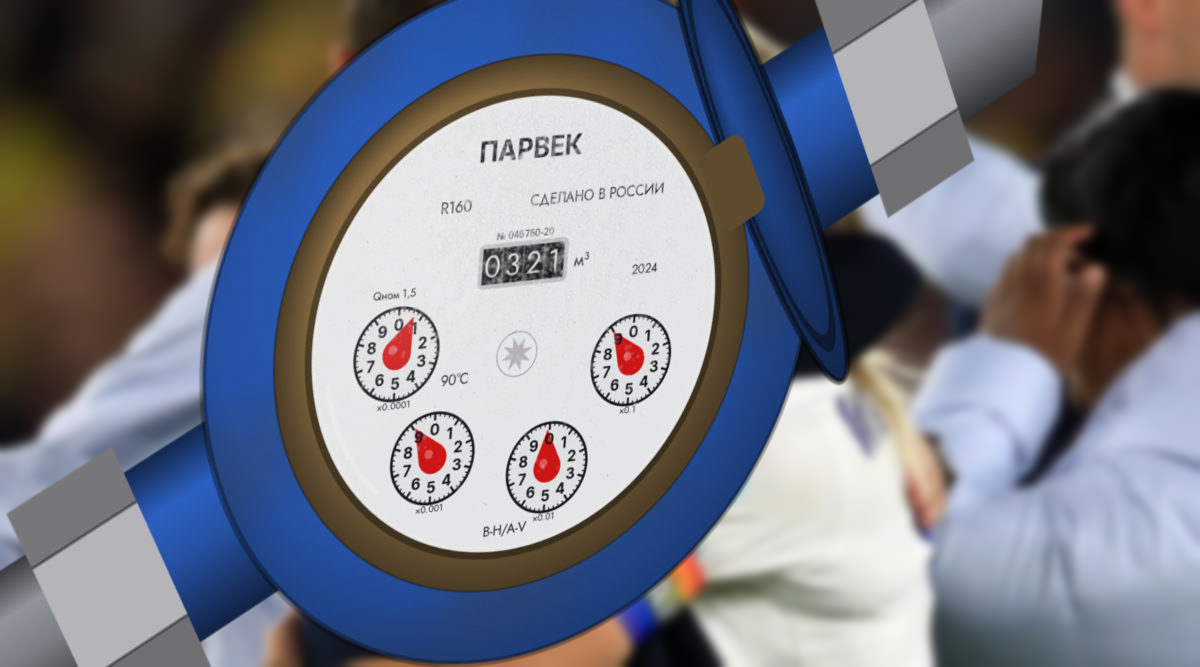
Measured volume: 321.8990 m³
